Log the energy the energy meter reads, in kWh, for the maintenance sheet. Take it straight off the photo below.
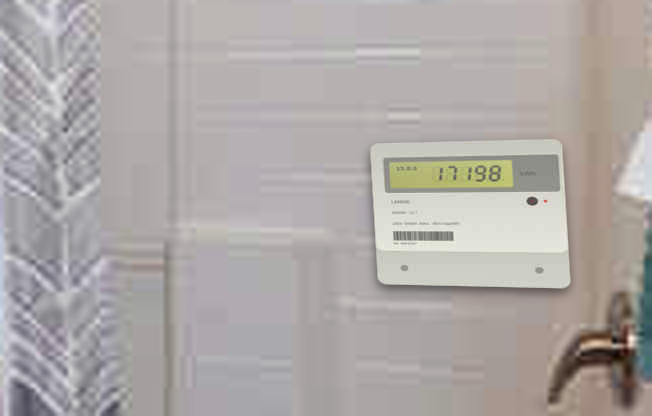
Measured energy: 17198 kWh
